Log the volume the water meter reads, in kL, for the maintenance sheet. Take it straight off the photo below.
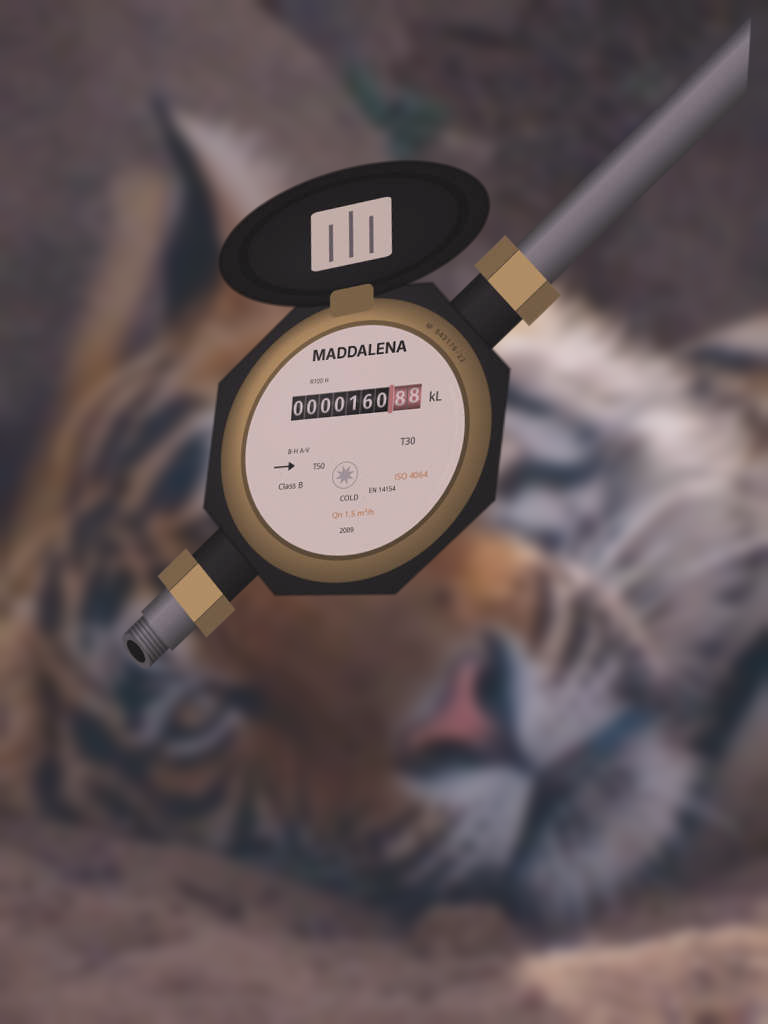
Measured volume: 160.88 kL
